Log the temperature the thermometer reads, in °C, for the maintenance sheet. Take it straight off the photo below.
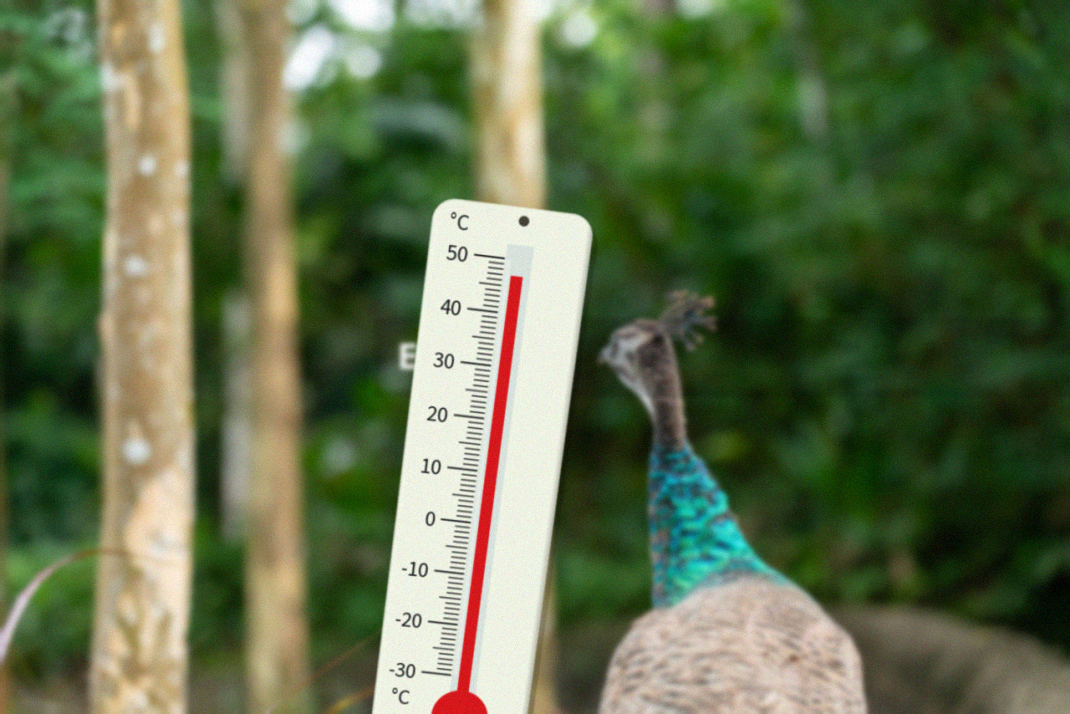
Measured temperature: 47 °C
